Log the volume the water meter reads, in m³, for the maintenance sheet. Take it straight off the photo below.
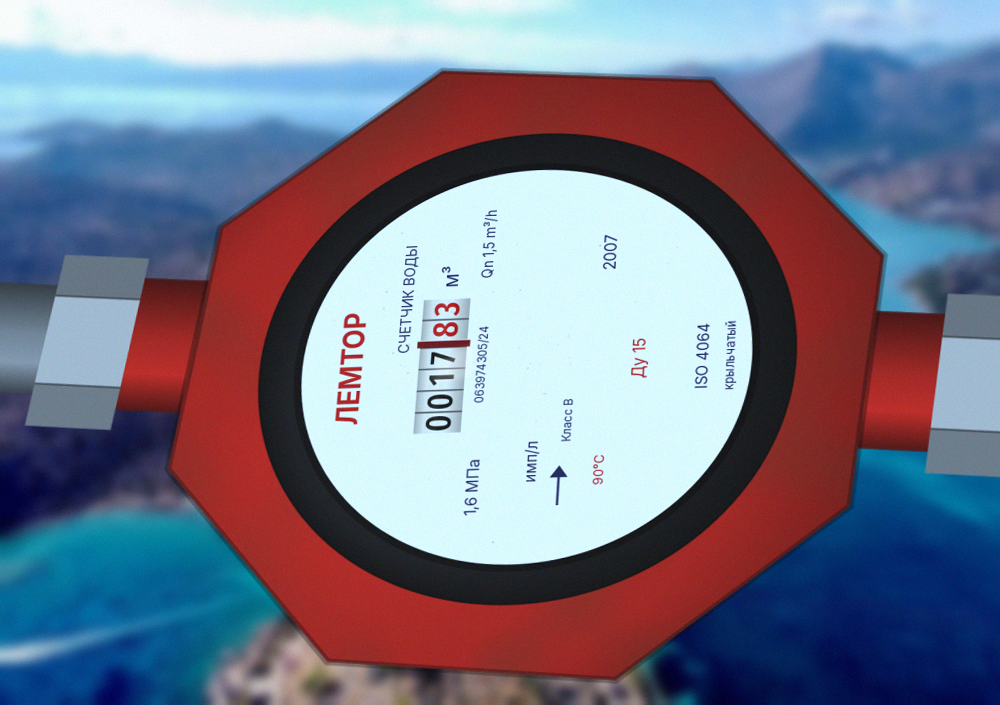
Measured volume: 17.83 m³
